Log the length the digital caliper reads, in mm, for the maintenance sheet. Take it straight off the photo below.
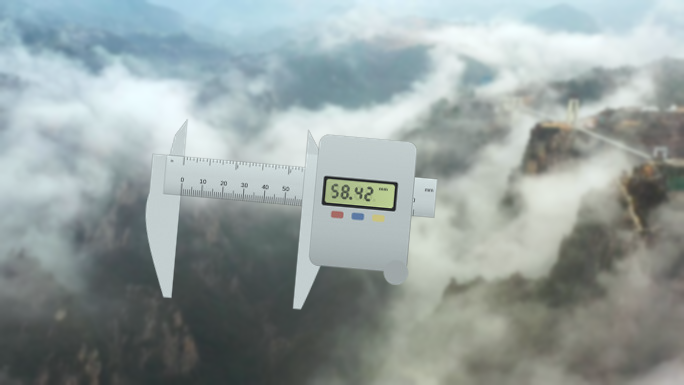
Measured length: 58.42 mm
